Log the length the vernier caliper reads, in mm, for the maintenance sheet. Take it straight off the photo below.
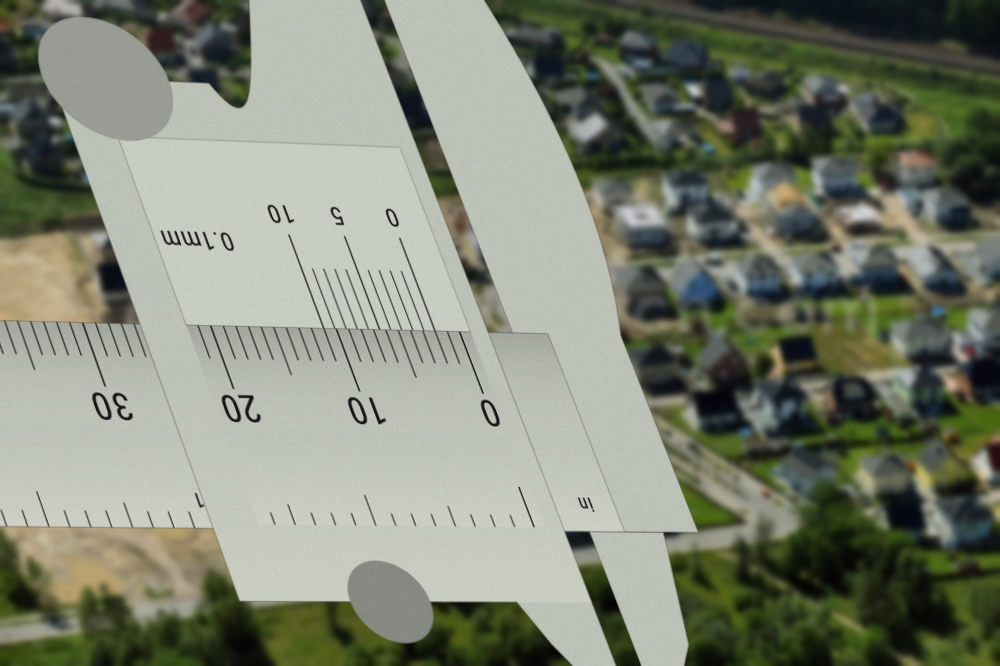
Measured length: 2.0 mm
